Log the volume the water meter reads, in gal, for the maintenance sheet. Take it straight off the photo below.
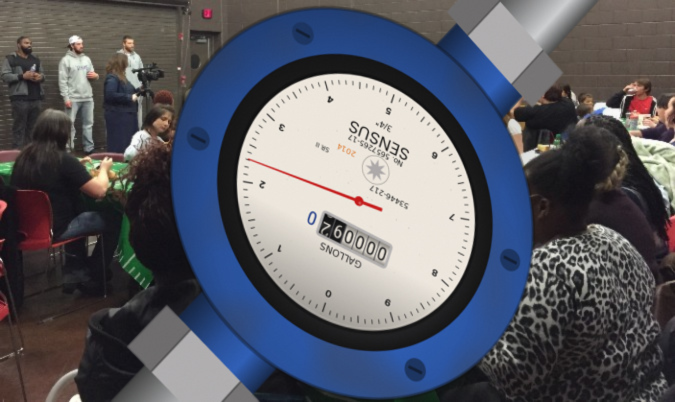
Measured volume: 922.3 gal
